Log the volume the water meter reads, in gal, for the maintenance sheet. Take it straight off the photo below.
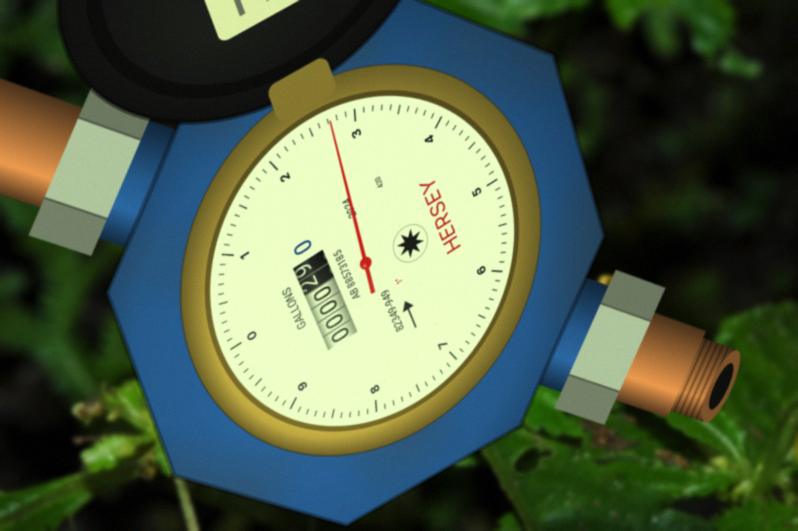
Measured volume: 292.7 gal
